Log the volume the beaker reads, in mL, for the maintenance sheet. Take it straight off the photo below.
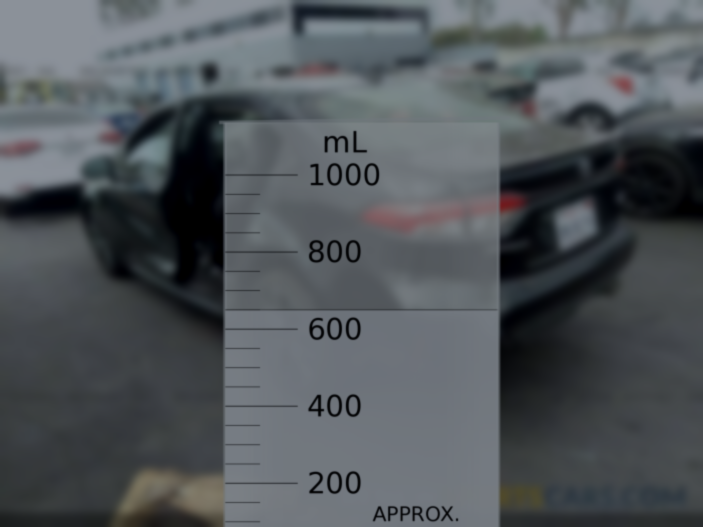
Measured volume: 650 mL
